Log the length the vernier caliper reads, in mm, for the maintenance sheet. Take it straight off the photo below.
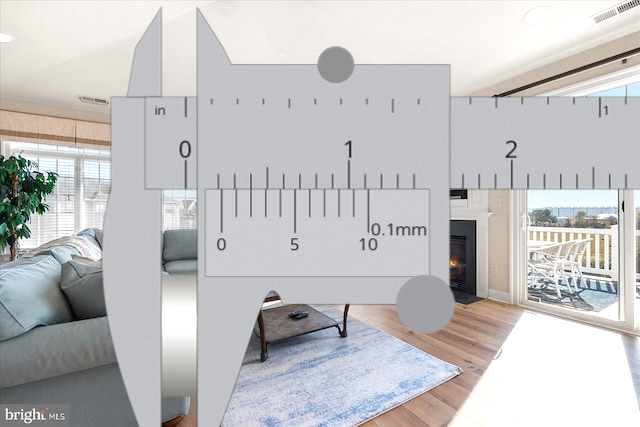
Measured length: 2.2 mm
